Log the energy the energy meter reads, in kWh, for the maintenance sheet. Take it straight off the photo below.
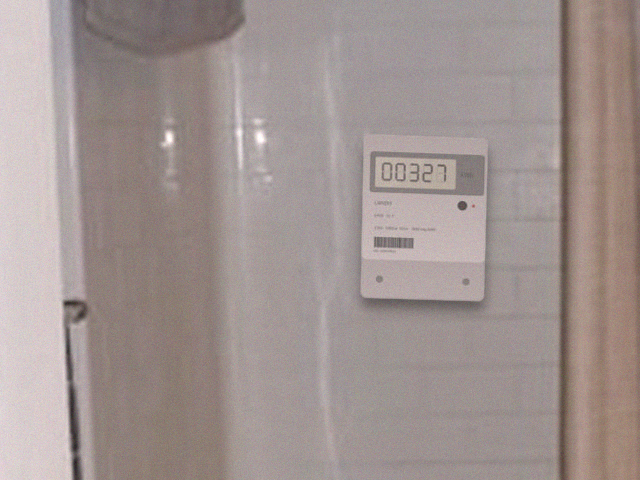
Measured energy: 327 kWh
